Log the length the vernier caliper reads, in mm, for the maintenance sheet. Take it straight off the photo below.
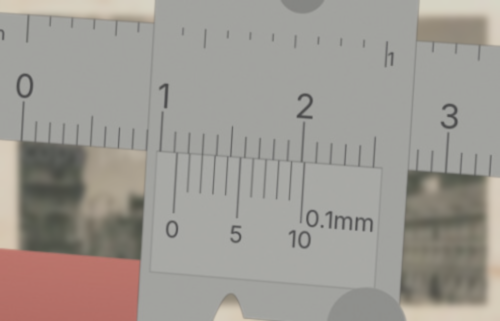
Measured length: 11.2 mm
